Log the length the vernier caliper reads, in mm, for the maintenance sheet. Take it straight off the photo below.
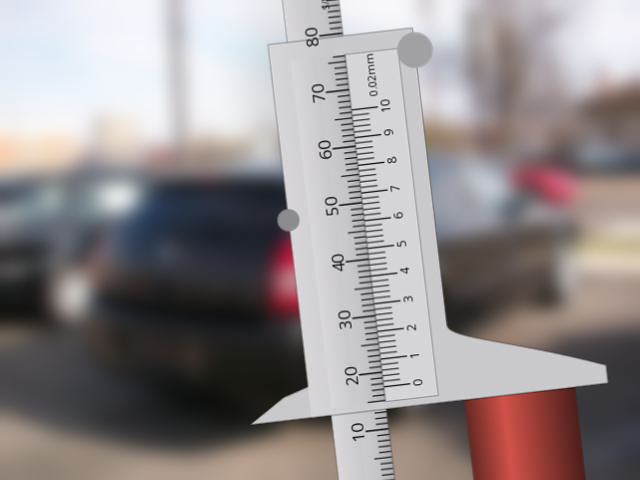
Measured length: 17.4 mm
